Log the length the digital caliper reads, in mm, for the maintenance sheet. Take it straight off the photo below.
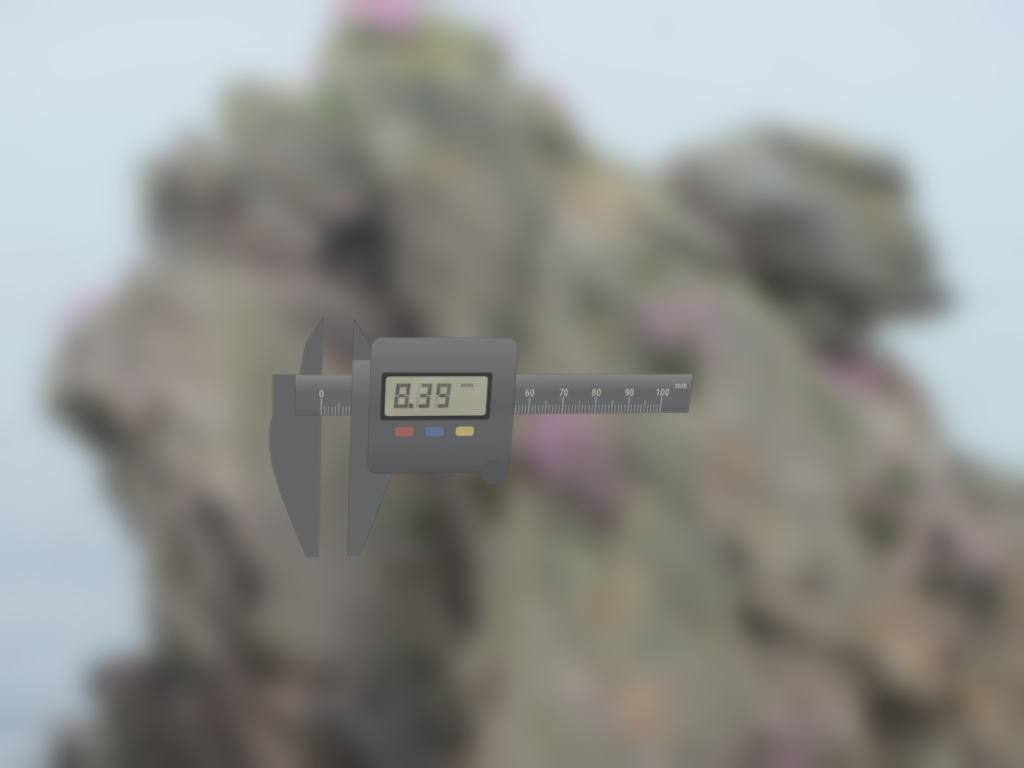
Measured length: 8.39 mm
